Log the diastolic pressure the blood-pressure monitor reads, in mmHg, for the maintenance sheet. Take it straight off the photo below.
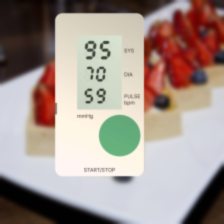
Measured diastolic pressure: 70 mmHg
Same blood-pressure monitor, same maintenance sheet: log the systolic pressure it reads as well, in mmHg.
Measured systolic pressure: 95 mmHg
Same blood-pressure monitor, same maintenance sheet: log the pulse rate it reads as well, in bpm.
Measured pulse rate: 59 bpm
